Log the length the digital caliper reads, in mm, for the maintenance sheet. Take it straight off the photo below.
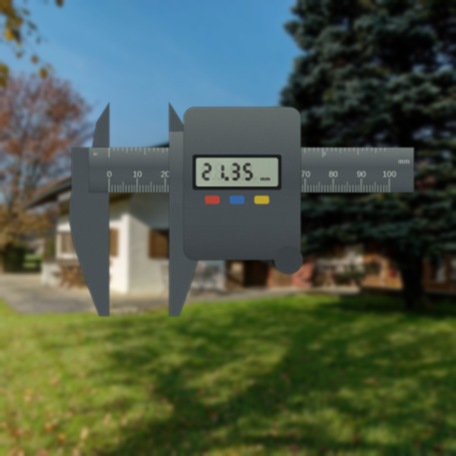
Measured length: 21.35 mm
